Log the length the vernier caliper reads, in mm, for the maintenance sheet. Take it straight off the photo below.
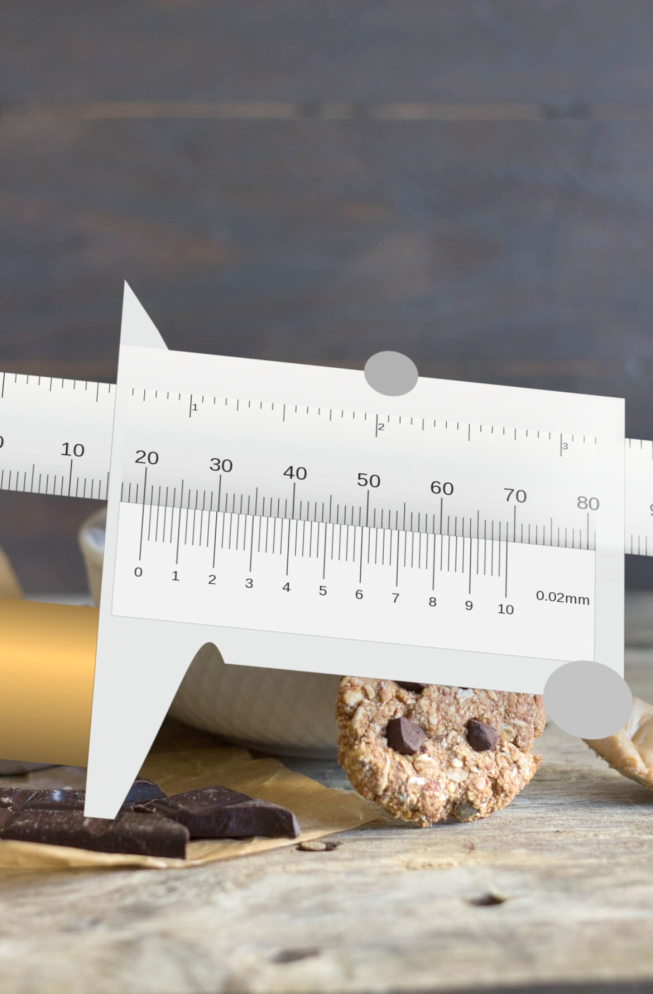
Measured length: 20.0 mm
